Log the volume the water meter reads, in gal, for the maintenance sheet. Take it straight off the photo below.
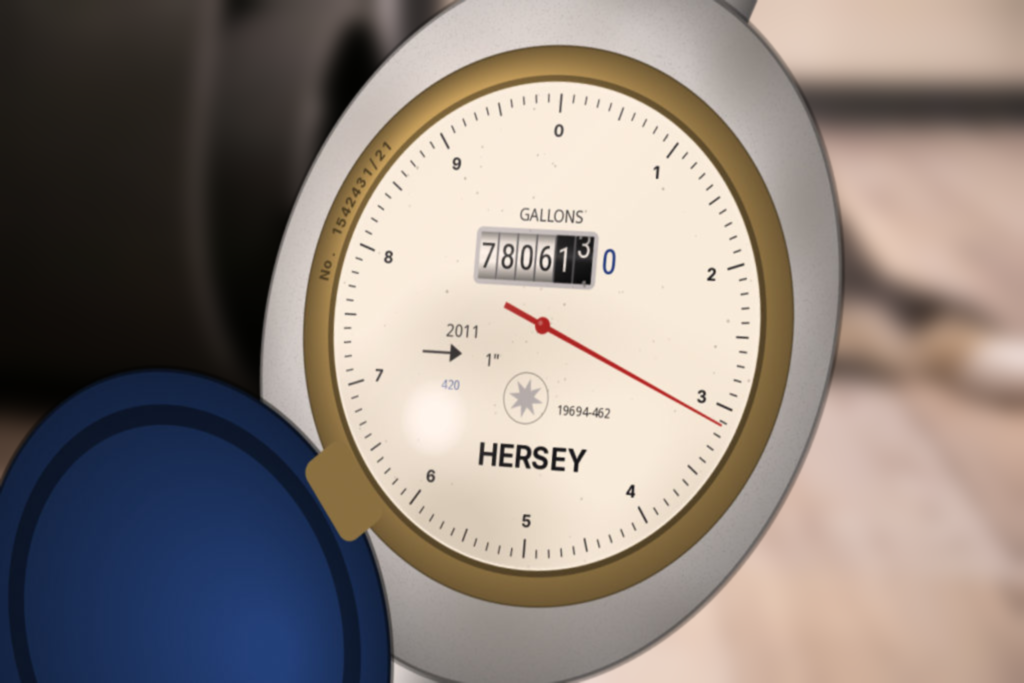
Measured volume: 7806133.1 gal
